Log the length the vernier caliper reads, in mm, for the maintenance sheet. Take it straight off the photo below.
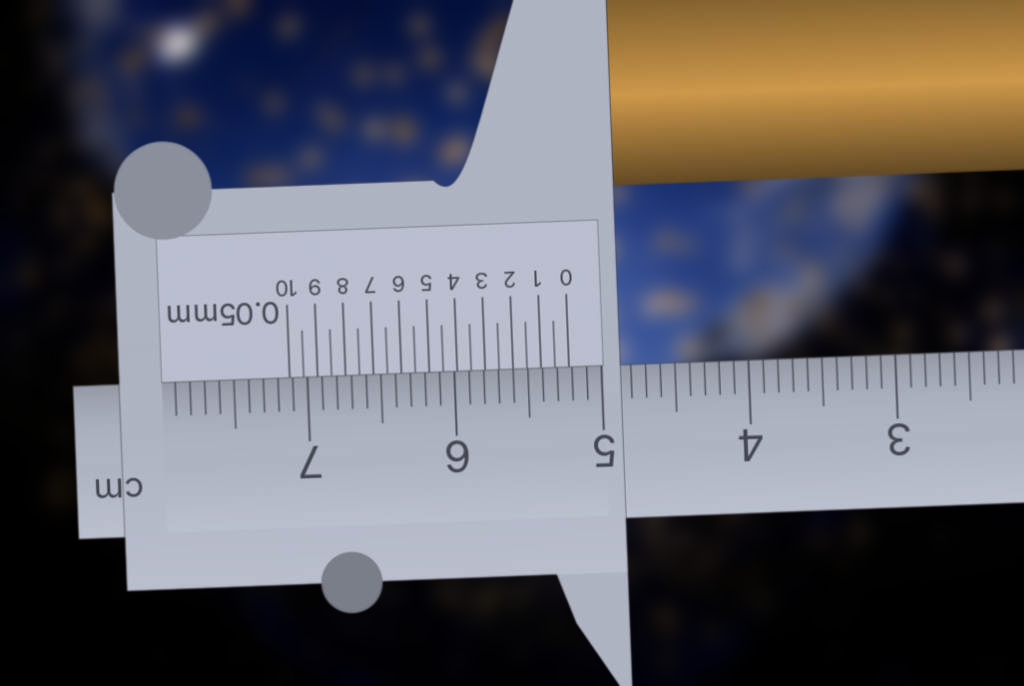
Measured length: 52.2 mm
